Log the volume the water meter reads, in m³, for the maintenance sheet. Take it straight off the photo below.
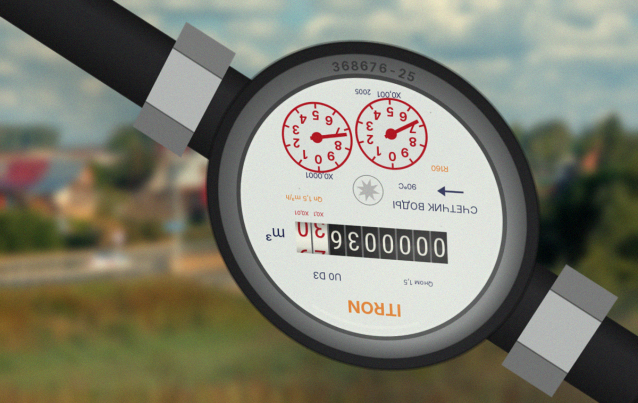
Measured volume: 36.2967 m³
